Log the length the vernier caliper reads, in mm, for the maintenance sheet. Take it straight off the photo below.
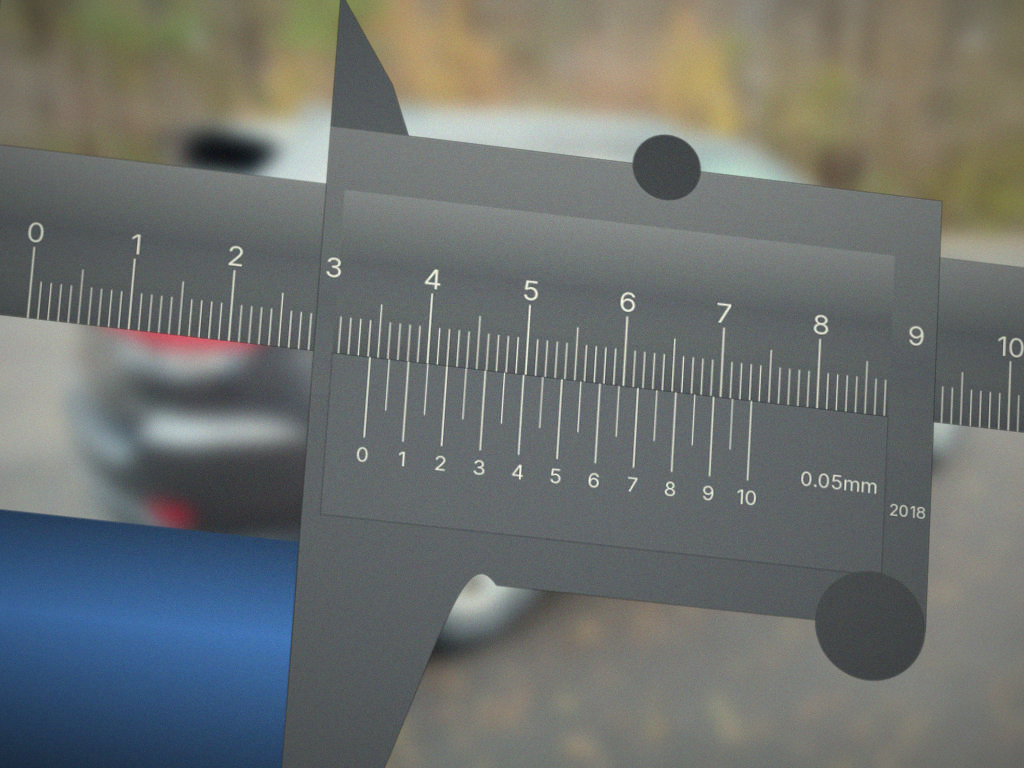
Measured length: 34.2 mm
